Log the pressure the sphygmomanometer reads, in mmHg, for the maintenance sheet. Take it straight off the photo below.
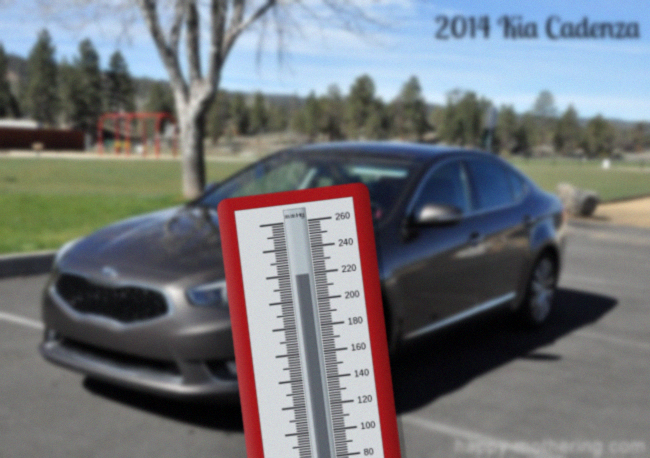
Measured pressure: 220 mmHg
